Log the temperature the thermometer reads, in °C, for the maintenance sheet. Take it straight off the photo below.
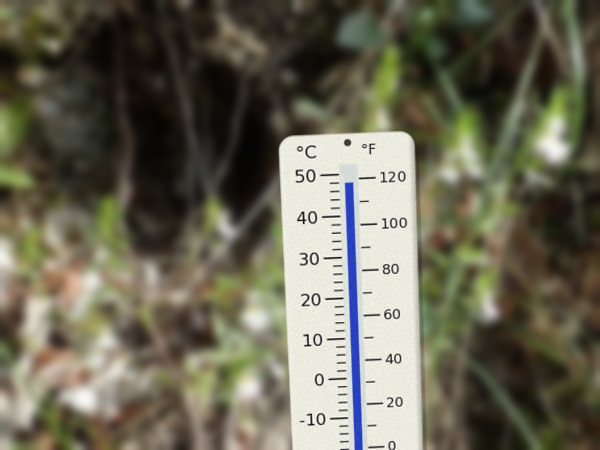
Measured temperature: 48 °C
